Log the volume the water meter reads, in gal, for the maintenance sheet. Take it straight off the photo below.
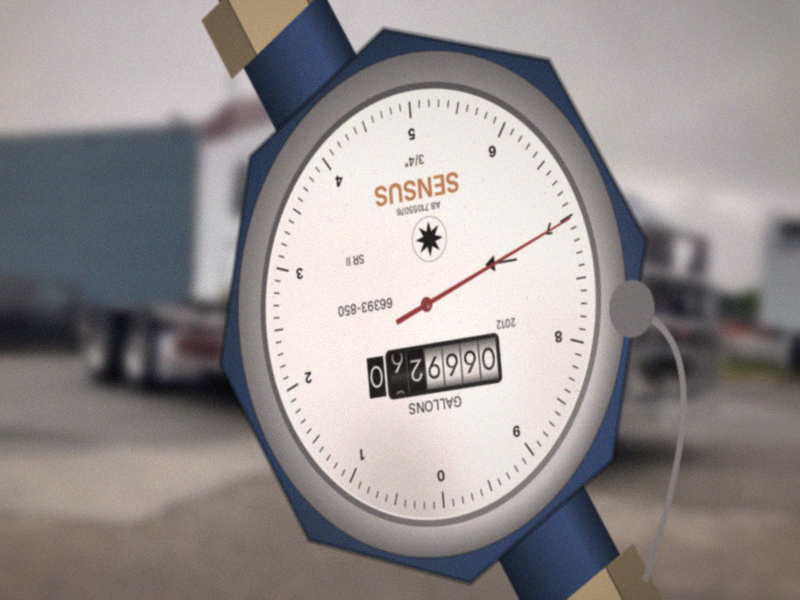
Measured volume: 669257.0 gal
